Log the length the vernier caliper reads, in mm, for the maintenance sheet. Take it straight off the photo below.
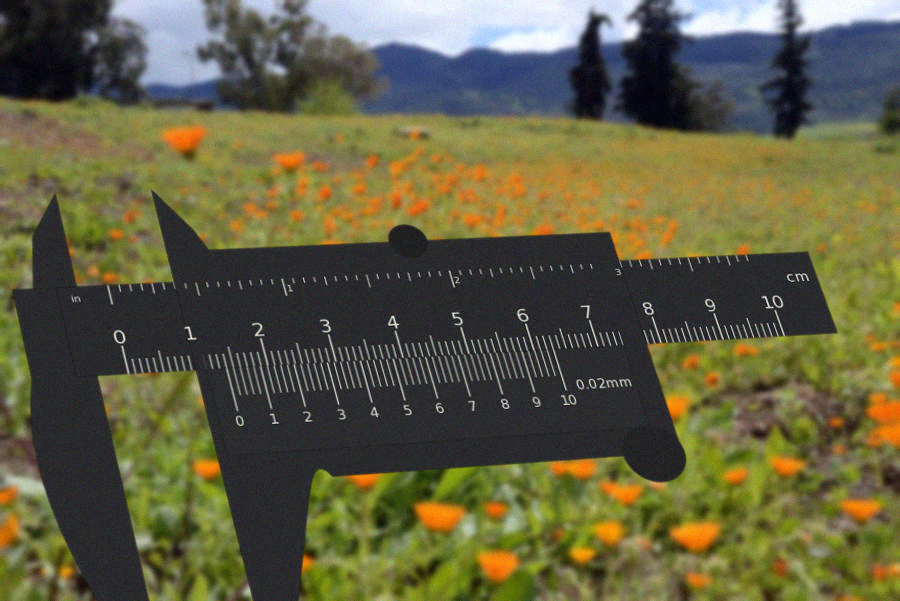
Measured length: 14.0 mm
